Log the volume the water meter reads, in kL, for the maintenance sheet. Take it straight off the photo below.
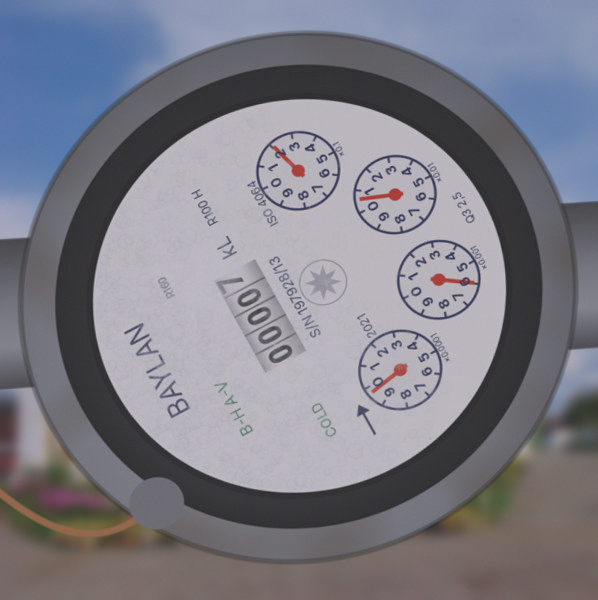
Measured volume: 7.2059 kL
